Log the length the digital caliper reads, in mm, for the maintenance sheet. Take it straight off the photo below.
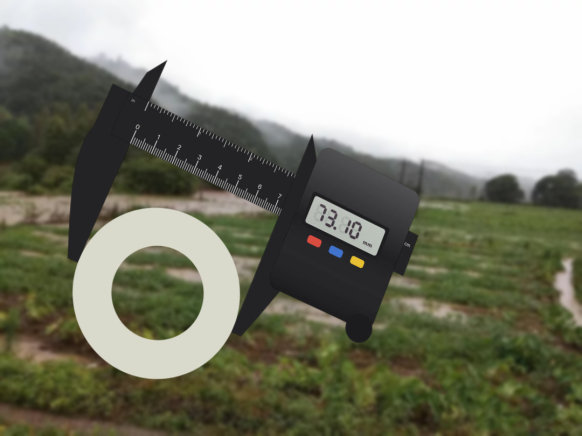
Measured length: 73.10 mm
